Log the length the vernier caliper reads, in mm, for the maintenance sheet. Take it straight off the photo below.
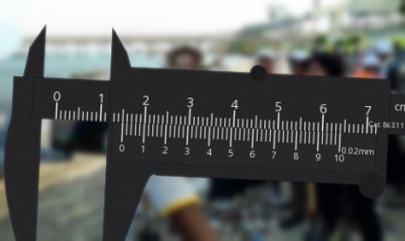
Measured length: 15.0 mm
